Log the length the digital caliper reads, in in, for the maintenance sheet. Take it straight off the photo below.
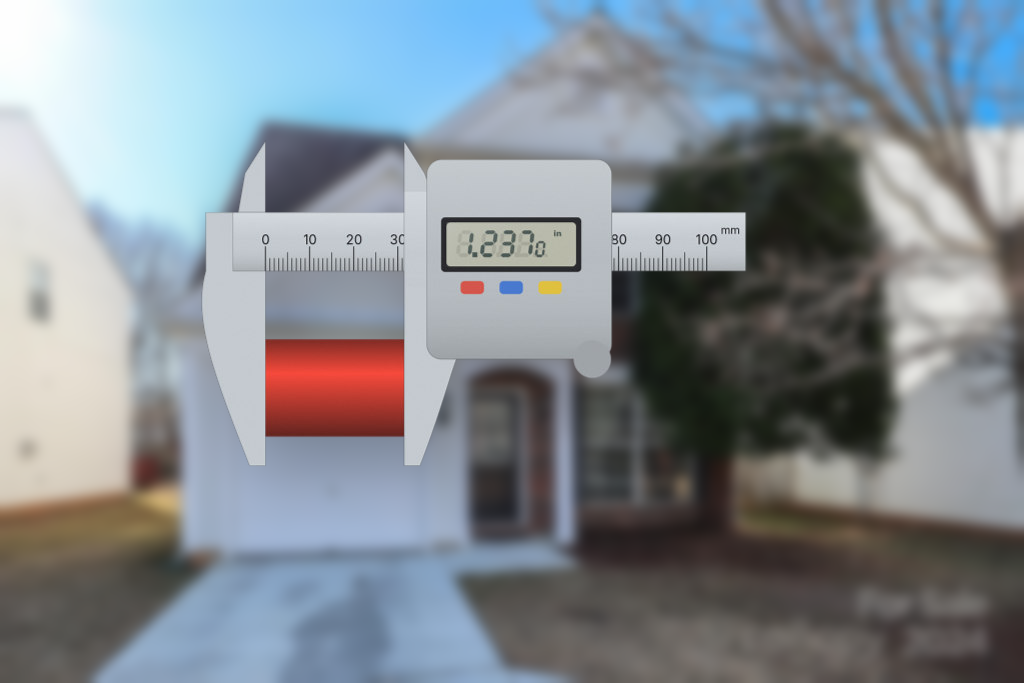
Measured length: 1.2370 in
